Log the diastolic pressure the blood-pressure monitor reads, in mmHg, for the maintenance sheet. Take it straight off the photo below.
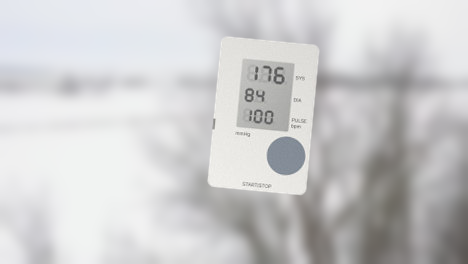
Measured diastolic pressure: 84 mmHg
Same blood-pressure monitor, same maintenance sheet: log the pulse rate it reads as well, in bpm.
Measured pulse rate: 100 bpm
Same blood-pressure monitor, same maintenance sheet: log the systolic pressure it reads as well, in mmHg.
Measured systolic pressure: 176 mmHg
